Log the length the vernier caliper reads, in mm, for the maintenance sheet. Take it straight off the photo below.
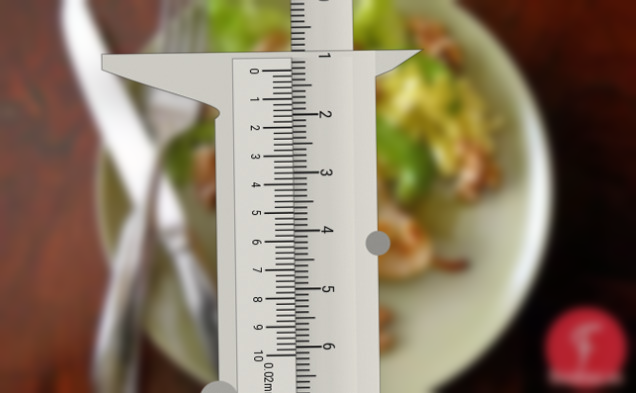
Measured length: 12.4 mm
